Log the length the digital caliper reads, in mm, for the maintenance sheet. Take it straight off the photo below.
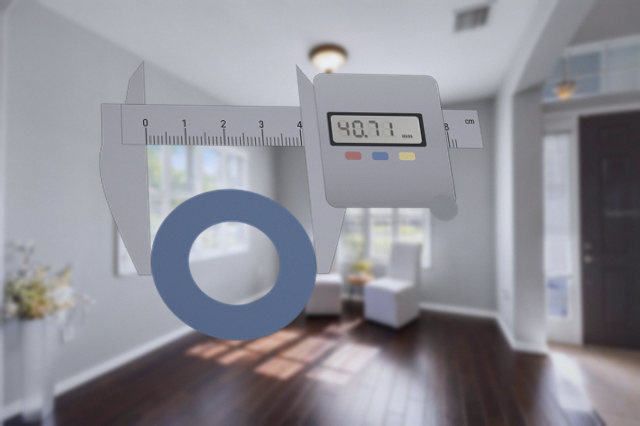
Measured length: 40.71 mm
